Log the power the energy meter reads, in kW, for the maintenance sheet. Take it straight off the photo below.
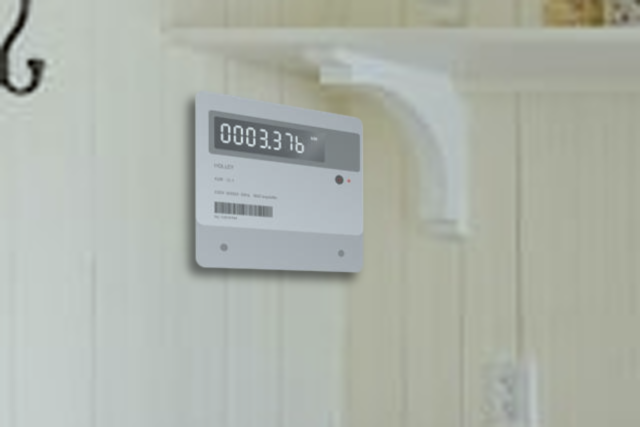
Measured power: 3.376 kW
